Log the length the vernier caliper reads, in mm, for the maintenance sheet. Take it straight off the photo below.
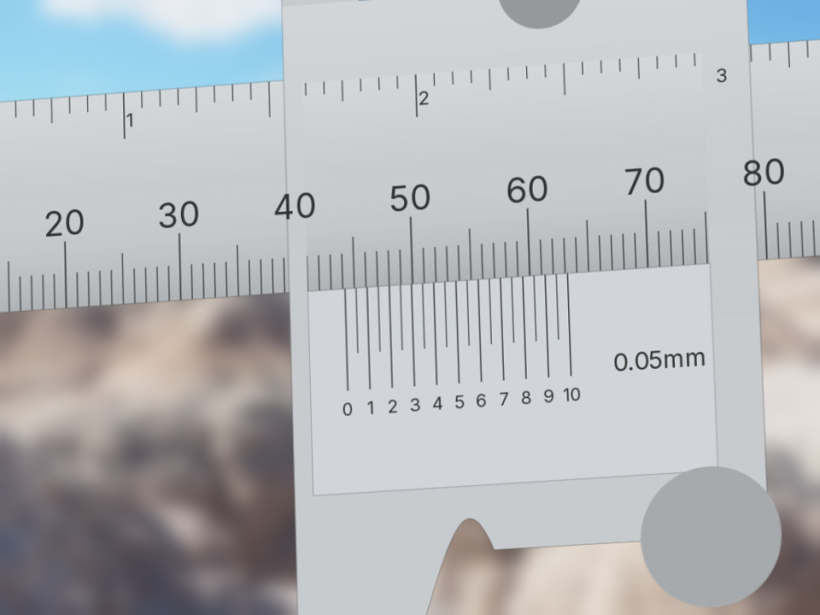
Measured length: 44.2 mm
